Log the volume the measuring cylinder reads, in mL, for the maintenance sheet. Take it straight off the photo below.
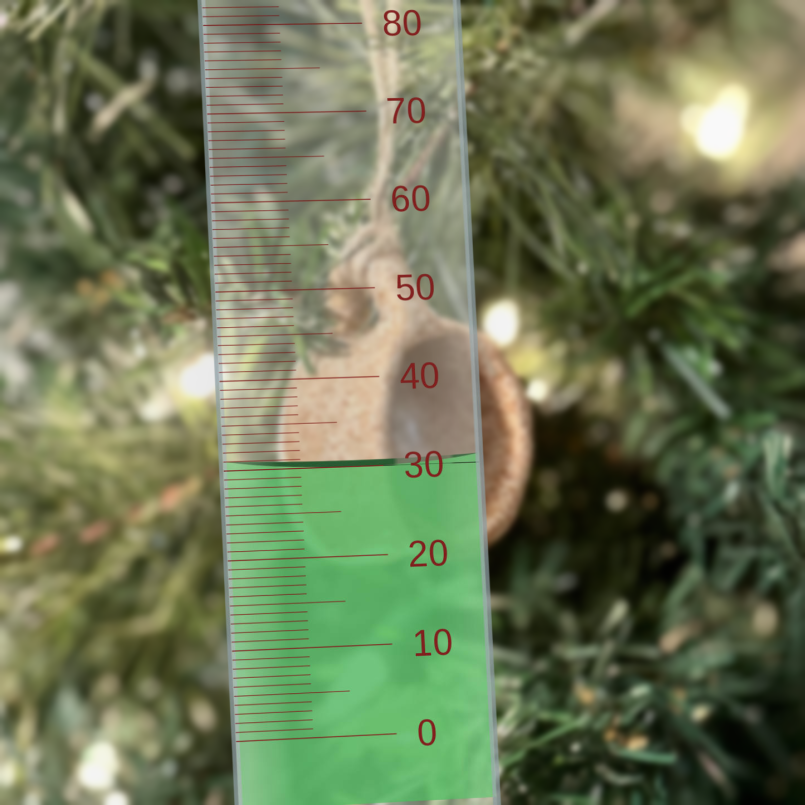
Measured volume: 30 mL
